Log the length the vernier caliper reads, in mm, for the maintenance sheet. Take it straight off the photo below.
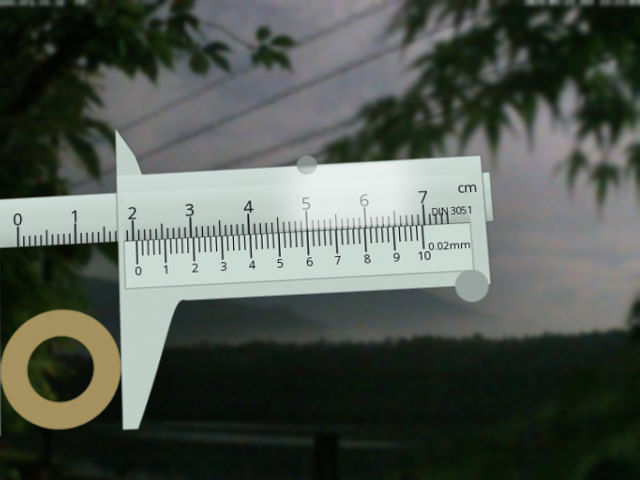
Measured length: 20.6 mm
